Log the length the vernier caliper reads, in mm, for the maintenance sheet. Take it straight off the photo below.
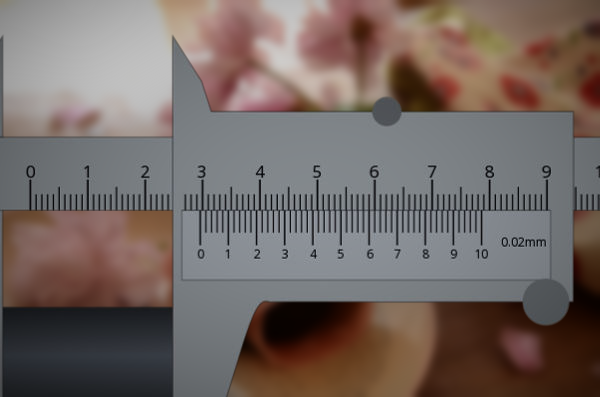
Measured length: 29.6 mm
